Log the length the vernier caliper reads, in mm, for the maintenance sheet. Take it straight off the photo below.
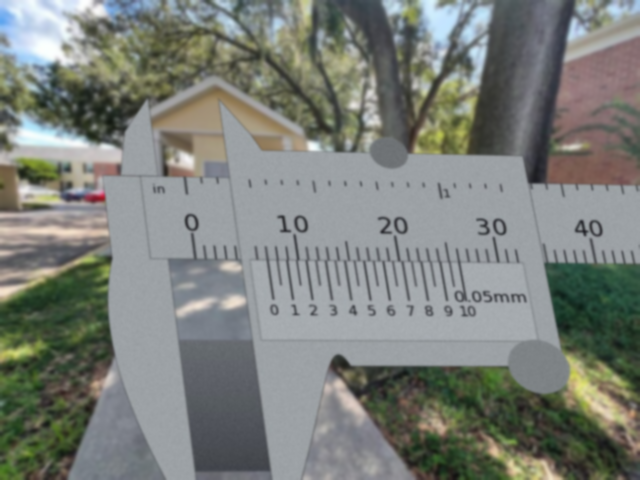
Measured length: 7.0 mm
